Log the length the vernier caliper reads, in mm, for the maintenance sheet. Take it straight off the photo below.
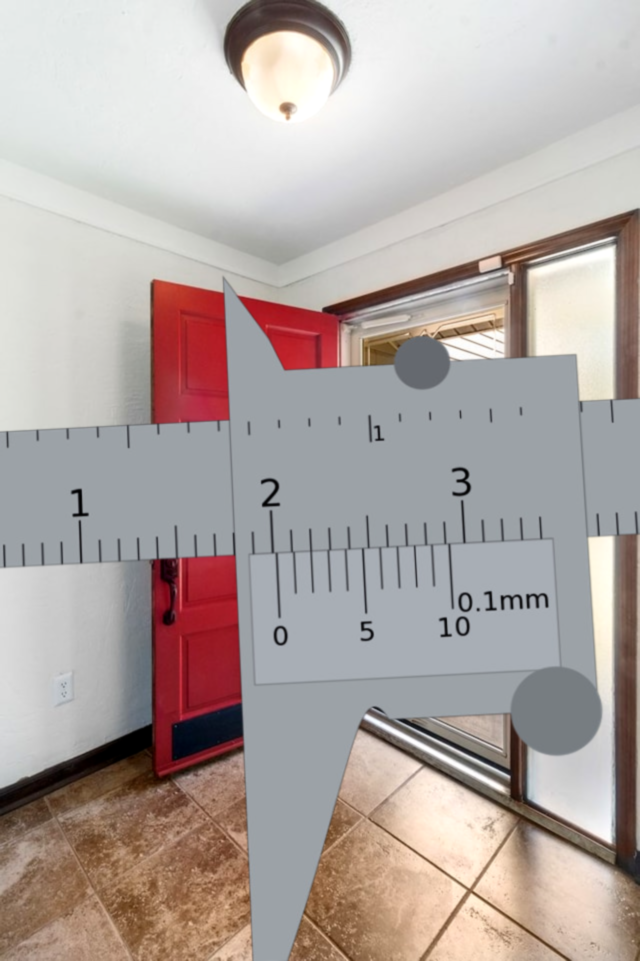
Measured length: 20.2 mm
